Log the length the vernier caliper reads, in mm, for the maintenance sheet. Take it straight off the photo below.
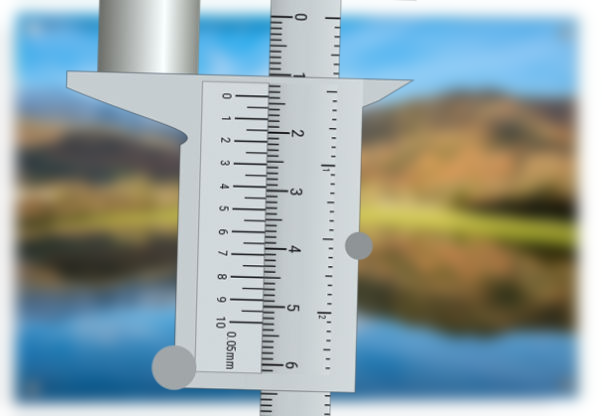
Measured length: 13.8 mm
